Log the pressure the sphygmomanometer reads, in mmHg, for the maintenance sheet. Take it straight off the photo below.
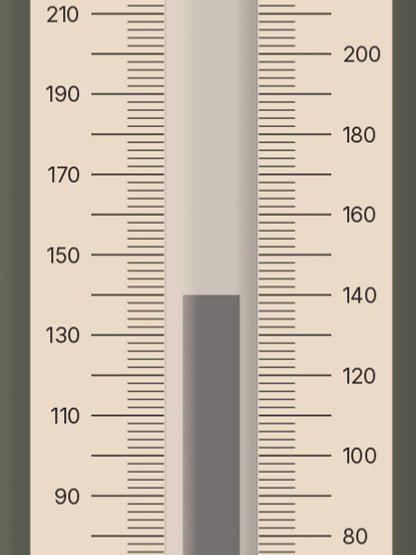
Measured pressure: 140 mmHg
